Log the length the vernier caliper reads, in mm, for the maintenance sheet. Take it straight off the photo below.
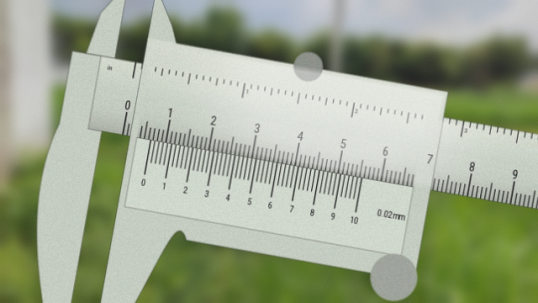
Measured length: 6.5 mm
